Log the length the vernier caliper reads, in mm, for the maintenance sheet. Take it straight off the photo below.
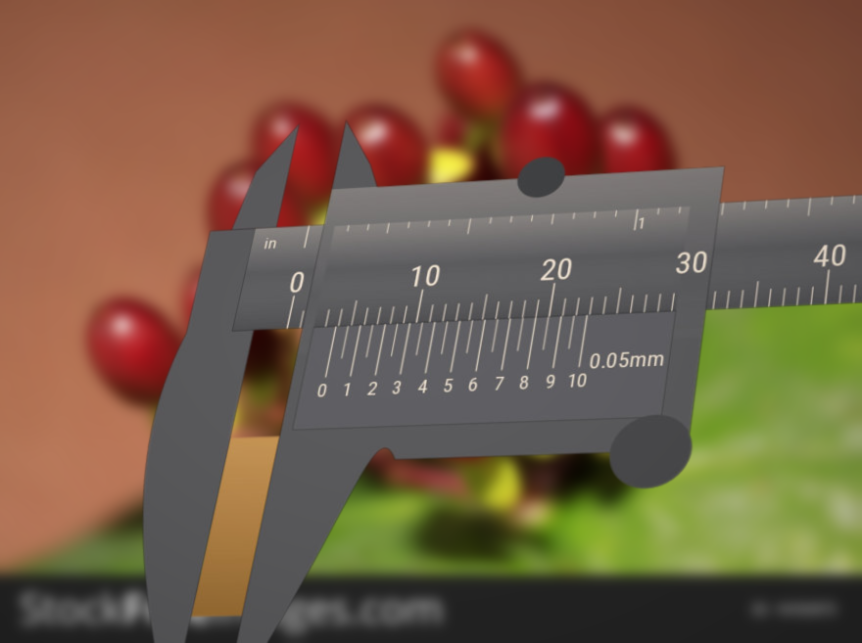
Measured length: 3.8 mm
